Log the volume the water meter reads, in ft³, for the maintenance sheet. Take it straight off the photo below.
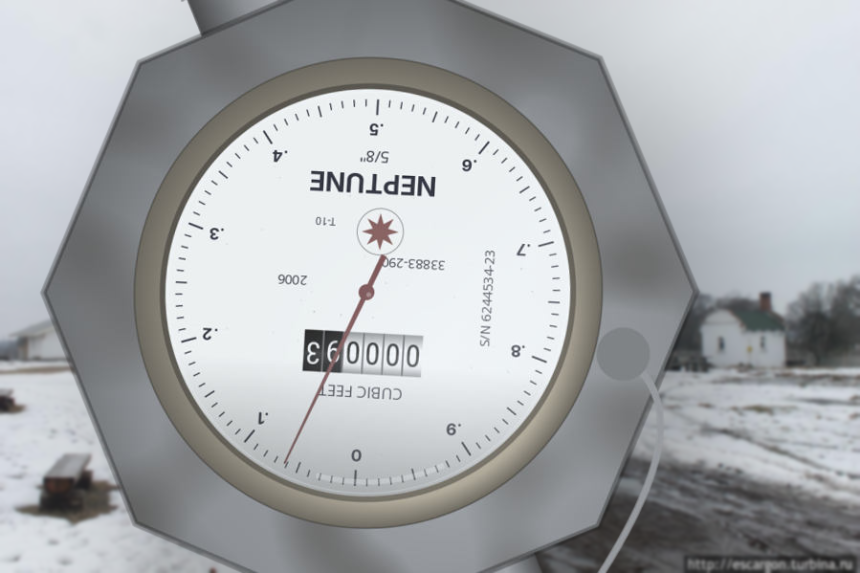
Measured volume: 93.06 ft³
